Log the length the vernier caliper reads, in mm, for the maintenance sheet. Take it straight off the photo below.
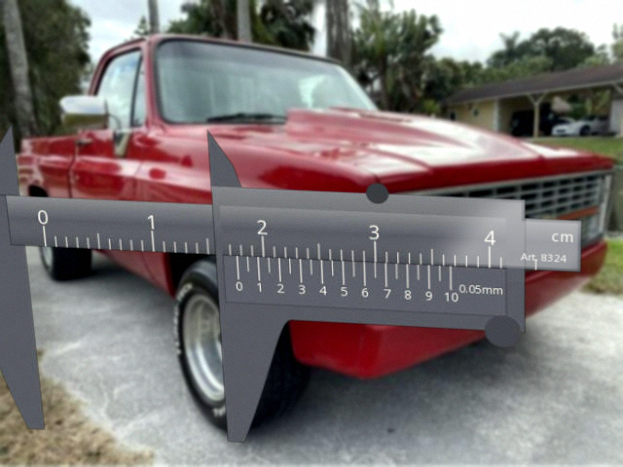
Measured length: 17.6 mm
